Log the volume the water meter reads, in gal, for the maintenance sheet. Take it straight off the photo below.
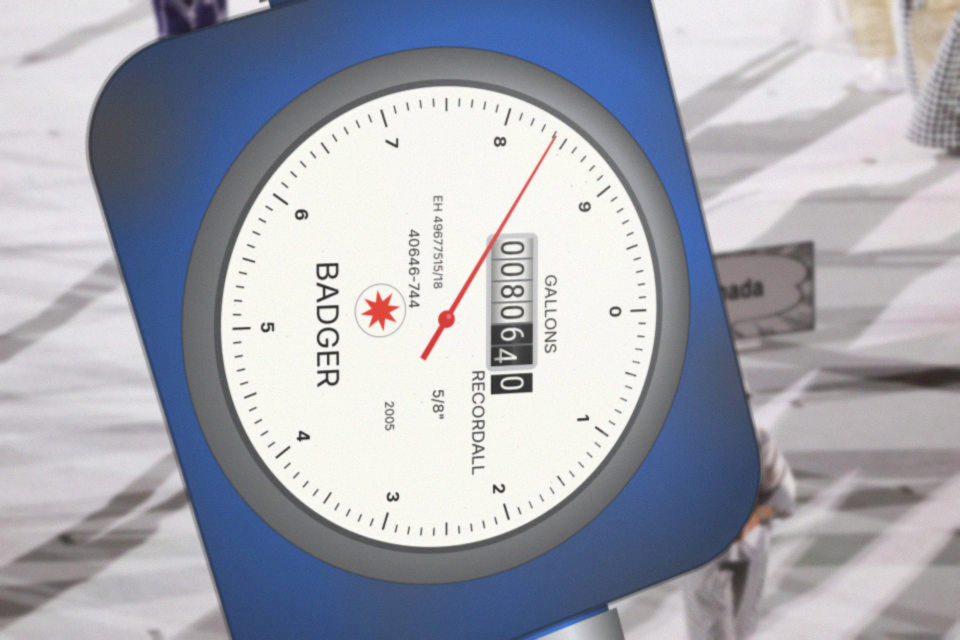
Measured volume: 80638.4 gal
